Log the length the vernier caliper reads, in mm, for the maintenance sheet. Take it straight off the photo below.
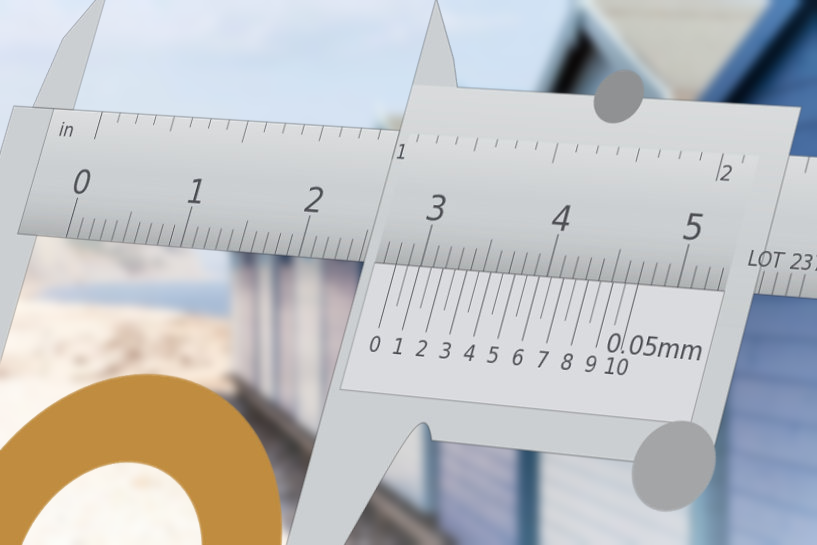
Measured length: 28.0 mm
